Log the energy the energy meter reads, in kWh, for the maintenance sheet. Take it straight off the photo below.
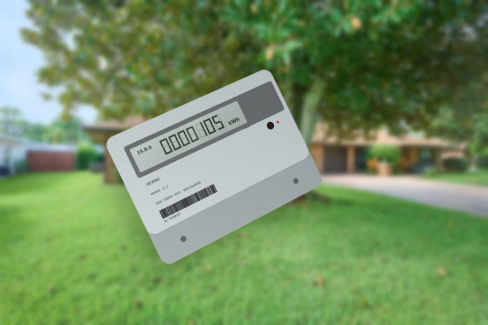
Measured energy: 105 kWh
